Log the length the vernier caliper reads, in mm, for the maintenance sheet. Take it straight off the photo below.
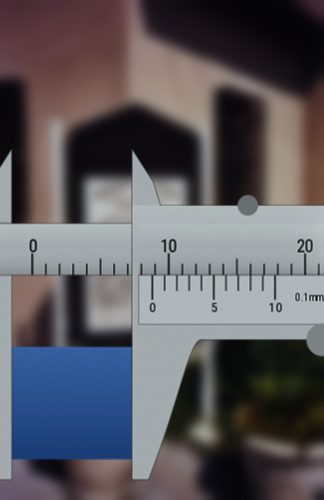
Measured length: 8.8 mm
